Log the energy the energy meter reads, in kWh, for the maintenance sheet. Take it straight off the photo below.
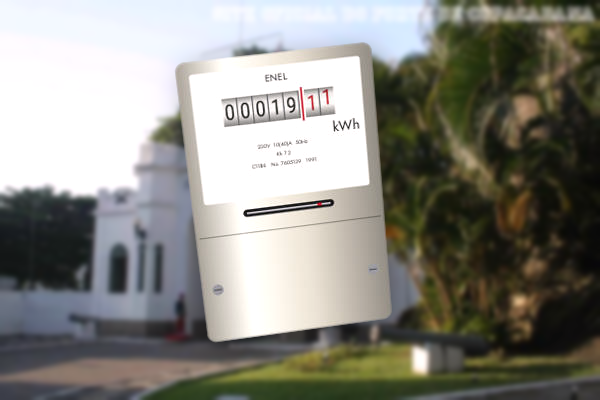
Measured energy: 19.11 kWh
